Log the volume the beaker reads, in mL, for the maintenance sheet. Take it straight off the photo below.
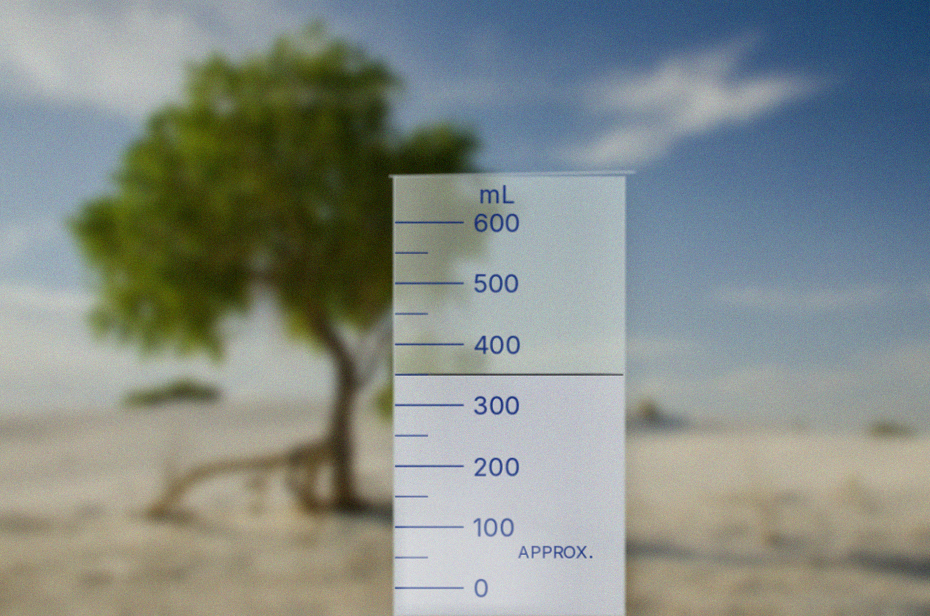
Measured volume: 350 mL
